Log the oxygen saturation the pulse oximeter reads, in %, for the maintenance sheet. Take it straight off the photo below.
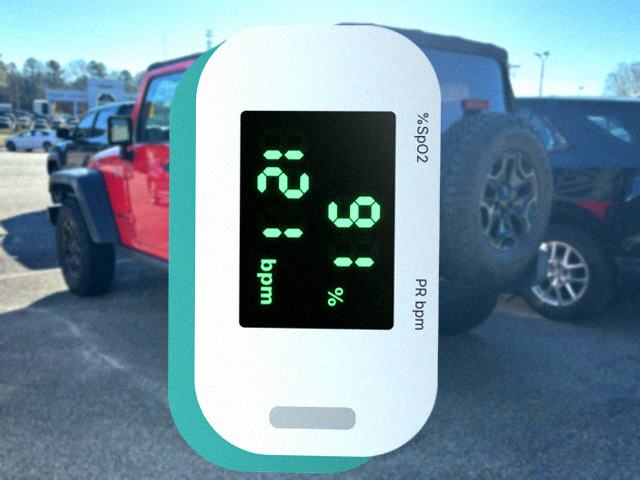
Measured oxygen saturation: 91 %
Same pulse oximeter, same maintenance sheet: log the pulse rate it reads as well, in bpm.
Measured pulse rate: 121 bpm
